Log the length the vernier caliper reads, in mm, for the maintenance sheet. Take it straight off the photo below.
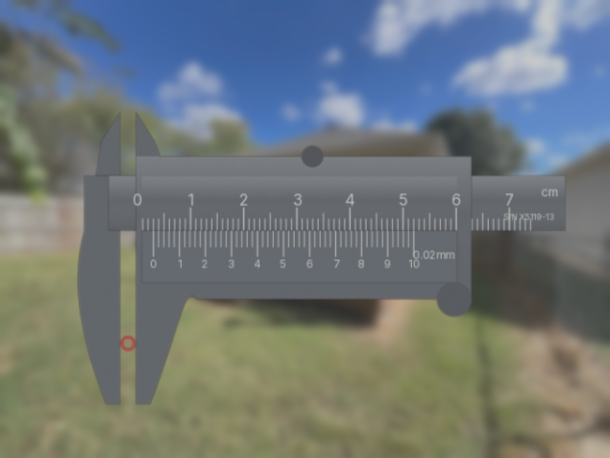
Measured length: 3.0 mm
